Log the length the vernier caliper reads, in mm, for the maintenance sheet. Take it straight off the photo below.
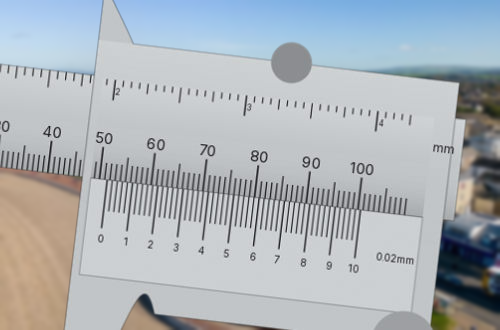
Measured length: 51.5 mm
